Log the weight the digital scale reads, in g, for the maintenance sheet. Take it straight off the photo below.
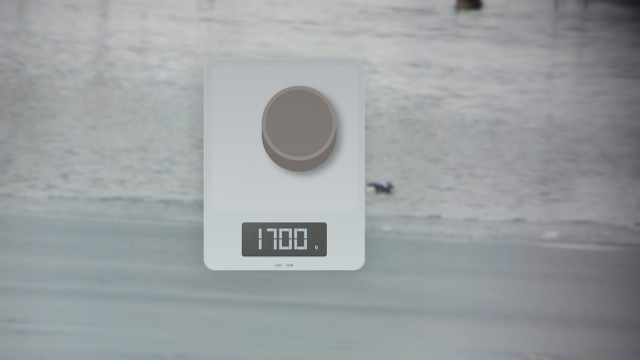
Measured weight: 1700 g
